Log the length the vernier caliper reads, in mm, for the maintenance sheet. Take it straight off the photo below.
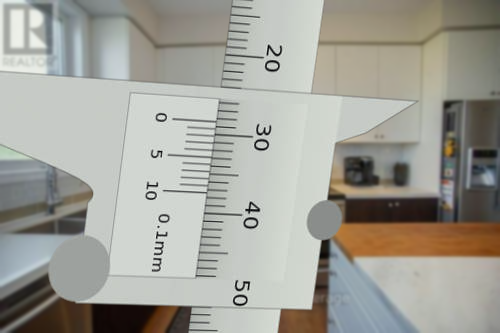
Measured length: 28.4 mm
